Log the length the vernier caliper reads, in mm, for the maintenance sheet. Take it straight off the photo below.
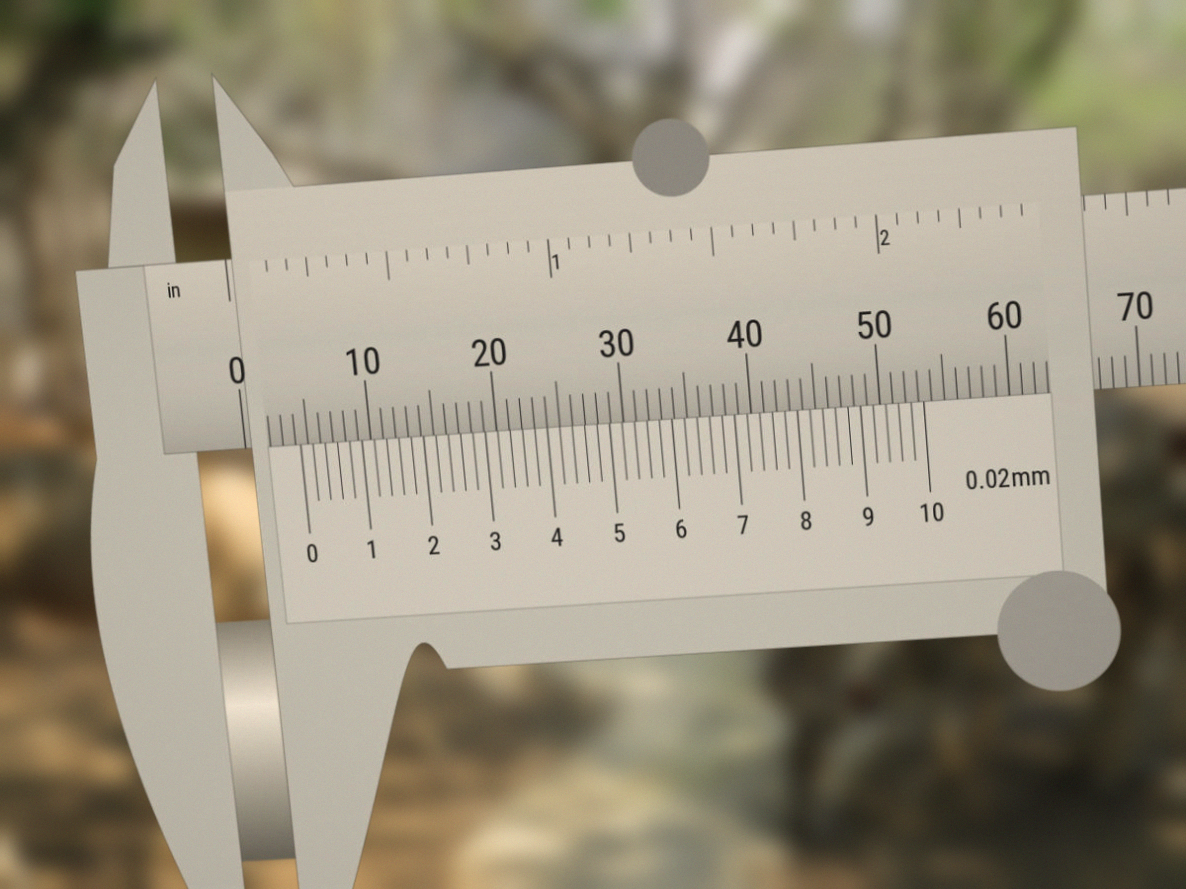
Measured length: 4.4 mm
